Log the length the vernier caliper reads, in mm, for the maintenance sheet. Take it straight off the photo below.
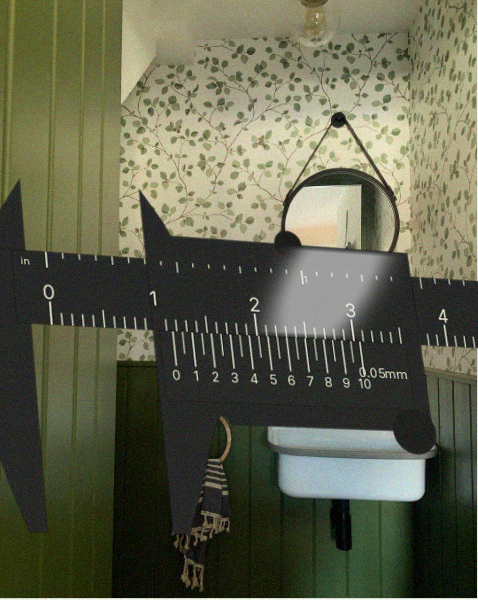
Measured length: 11.6 mm
